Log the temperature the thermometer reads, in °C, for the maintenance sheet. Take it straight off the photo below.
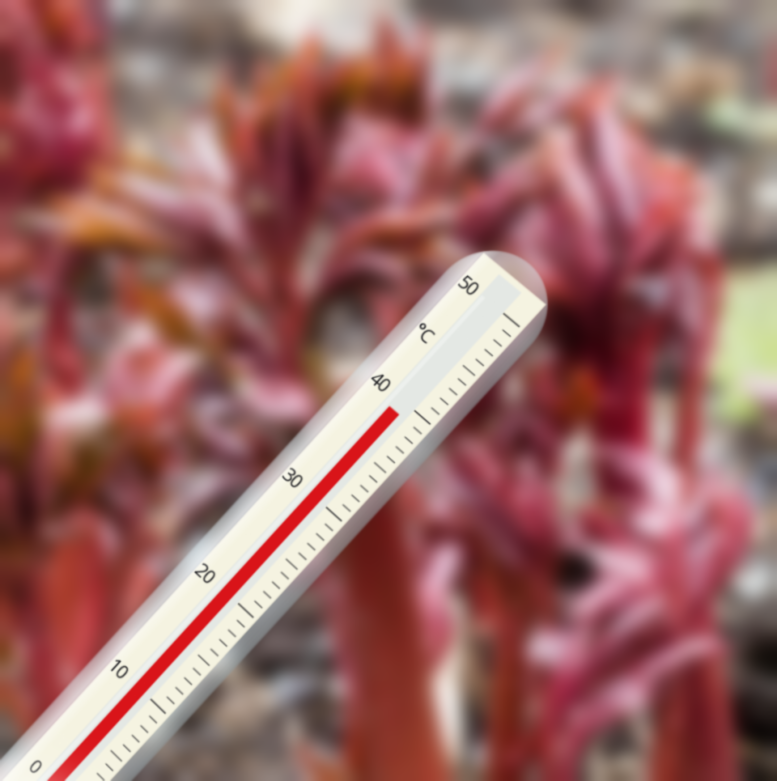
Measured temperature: 39 °C
